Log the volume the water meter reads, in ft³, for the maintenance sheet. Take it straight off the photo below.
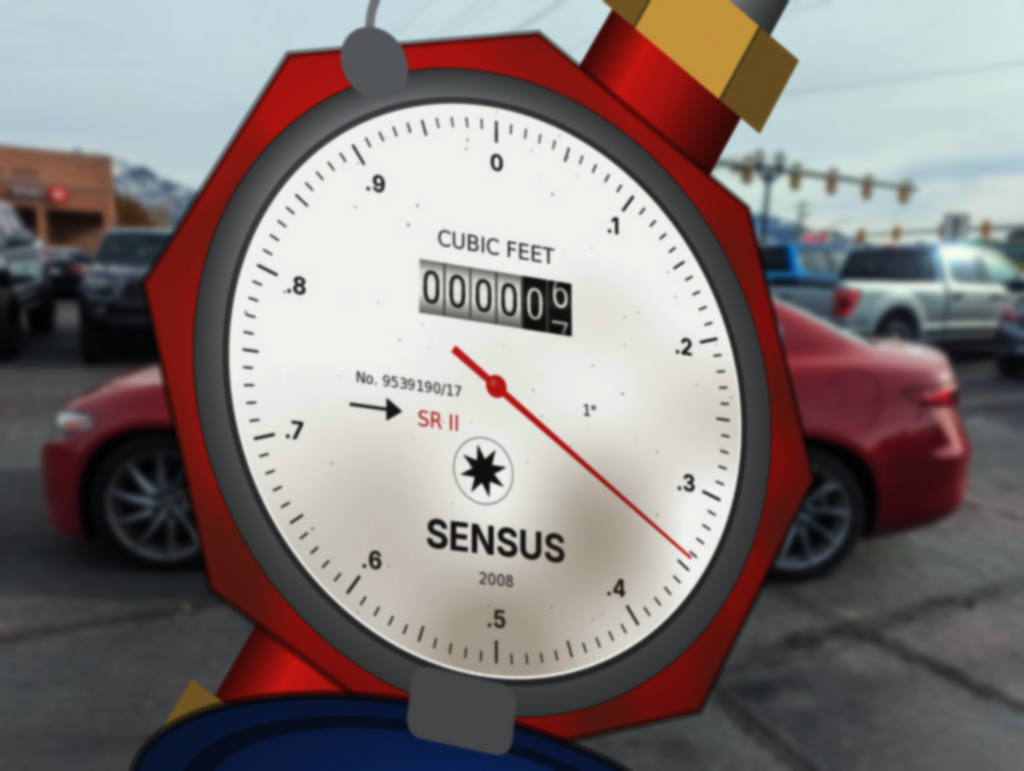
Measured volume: 6.34 ft³
